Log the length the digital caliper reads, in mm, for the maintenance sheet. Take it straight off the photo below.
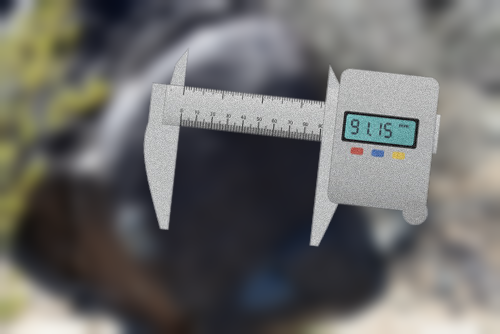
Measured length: 91.15 mm
